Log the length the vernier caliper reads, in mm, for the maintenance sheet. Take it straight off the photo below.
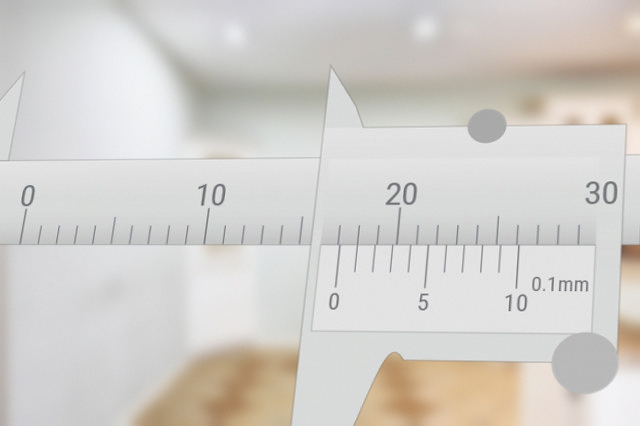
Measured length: 17.1 mm
